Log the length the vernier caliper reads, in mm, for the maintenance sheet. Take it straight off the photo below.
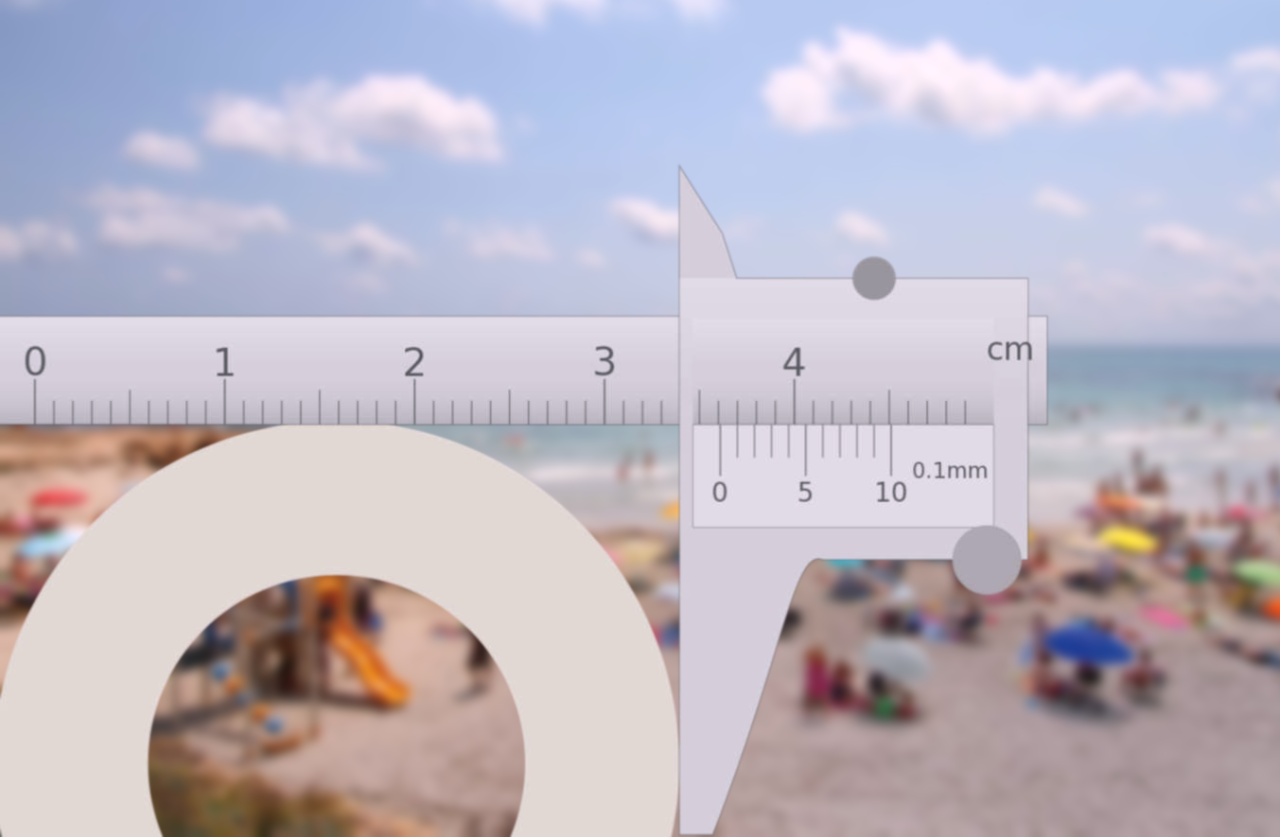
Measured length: 36.1 mm
